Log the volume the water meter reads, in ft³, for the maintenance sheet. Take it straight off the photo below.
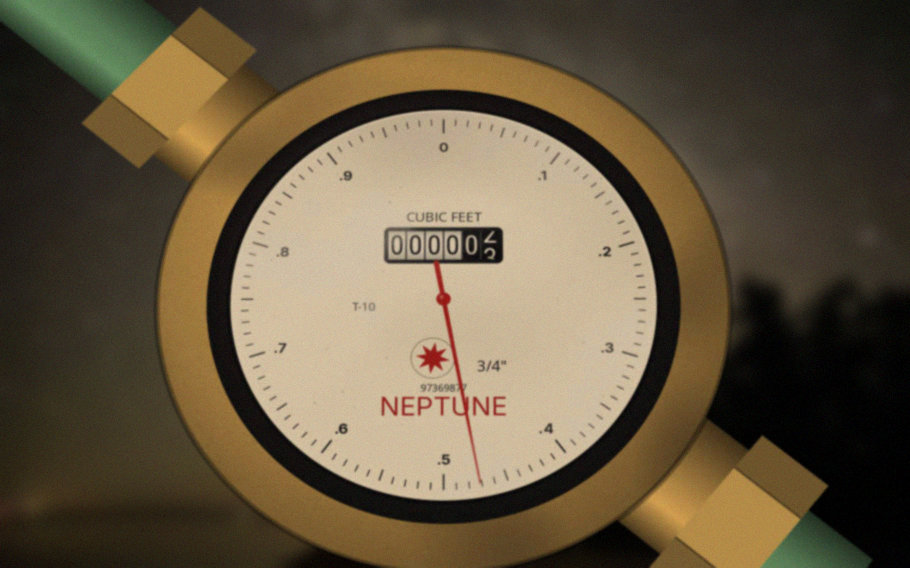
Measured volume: 2.47 ft³
